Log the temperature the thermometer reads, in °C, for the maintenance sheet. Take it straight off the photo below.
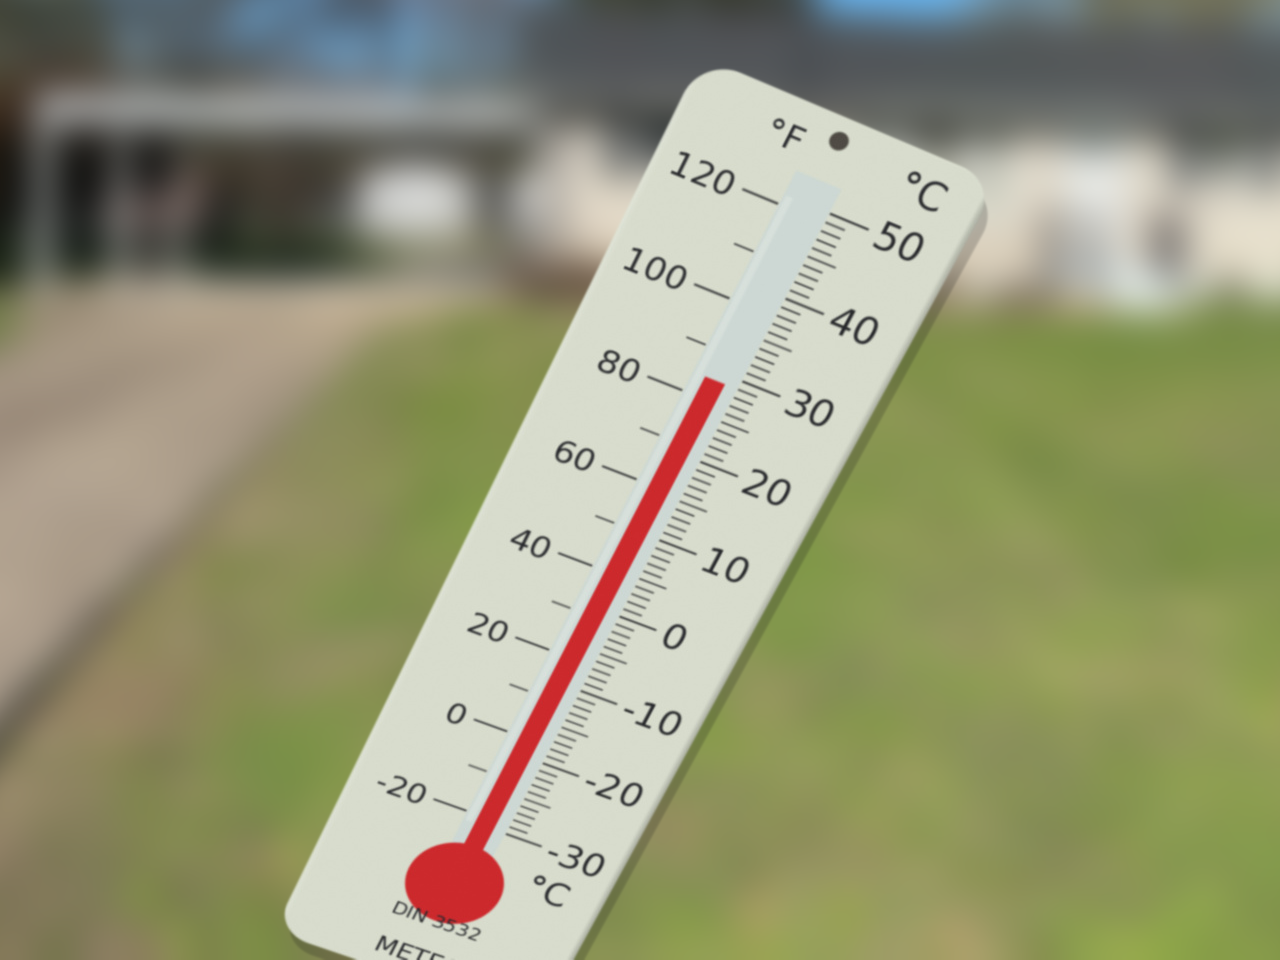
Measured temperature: 29 °C
